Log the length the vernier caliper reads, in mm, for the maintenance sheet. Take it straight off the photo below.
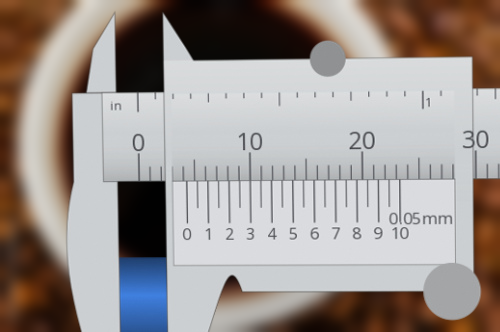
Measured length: 4.3 mm
